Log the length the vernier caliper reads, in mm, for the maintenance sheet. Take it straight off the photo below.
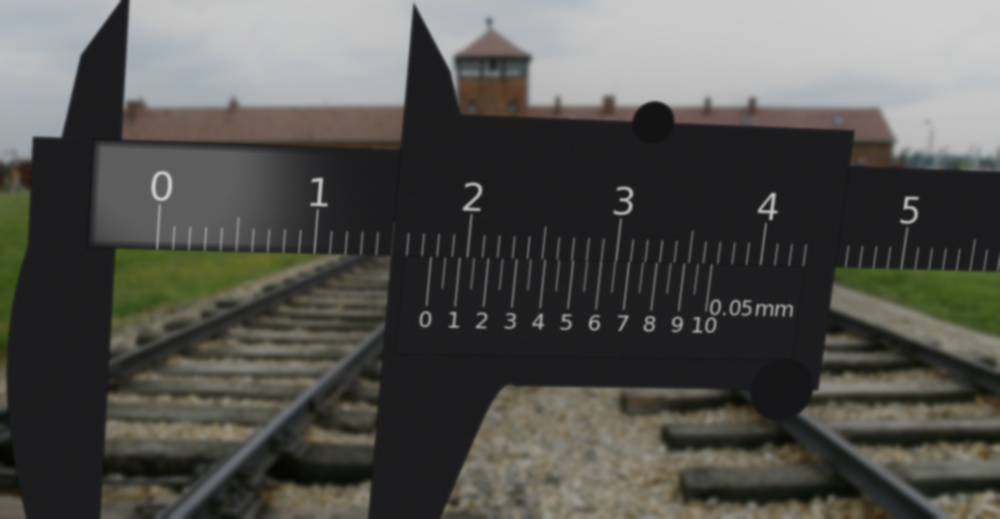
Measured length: 17.6 mm
